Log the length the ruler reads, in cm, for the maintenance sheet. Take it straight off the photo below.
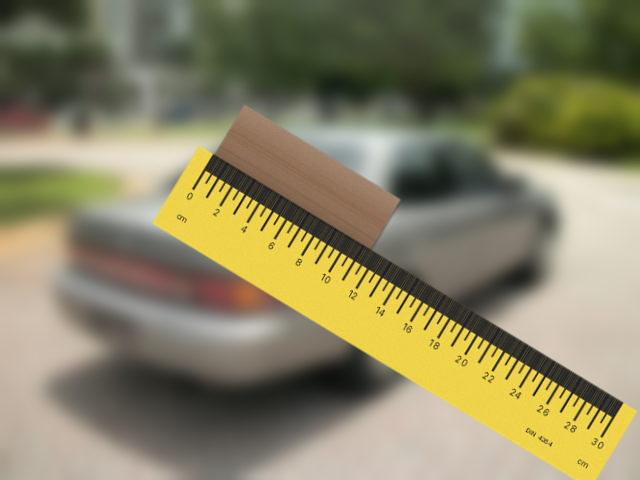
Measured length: 11.5 cm
